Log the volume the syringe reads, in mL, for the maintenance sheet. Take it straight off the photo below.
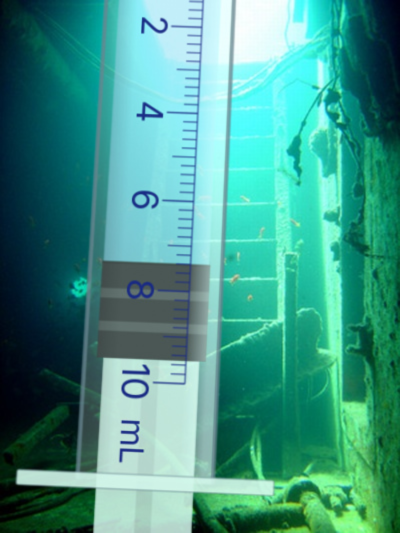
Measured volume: 7.4 mL
